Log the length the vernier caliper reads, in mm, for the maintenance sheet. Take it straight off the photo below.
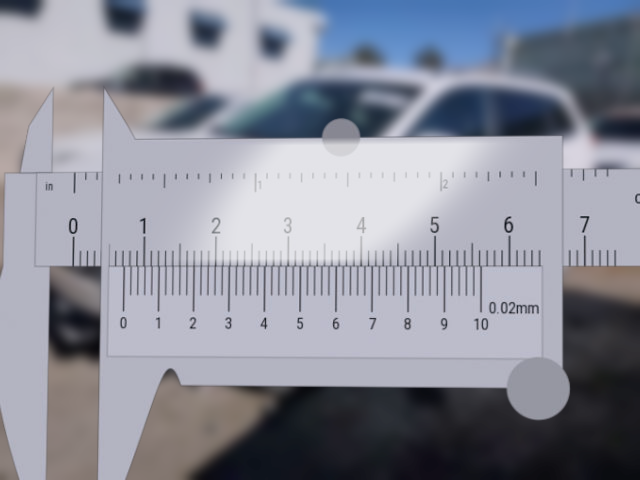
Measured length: 7.2 mm
